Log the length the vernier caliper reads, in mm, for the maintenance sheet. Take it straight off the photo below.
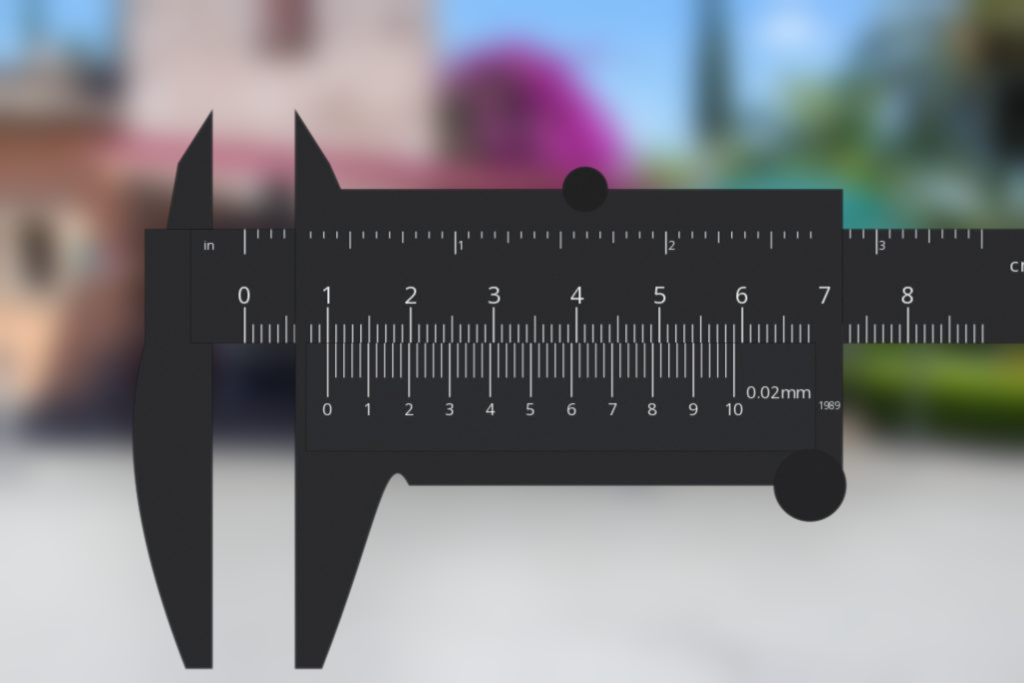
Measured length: 10.0 mm
